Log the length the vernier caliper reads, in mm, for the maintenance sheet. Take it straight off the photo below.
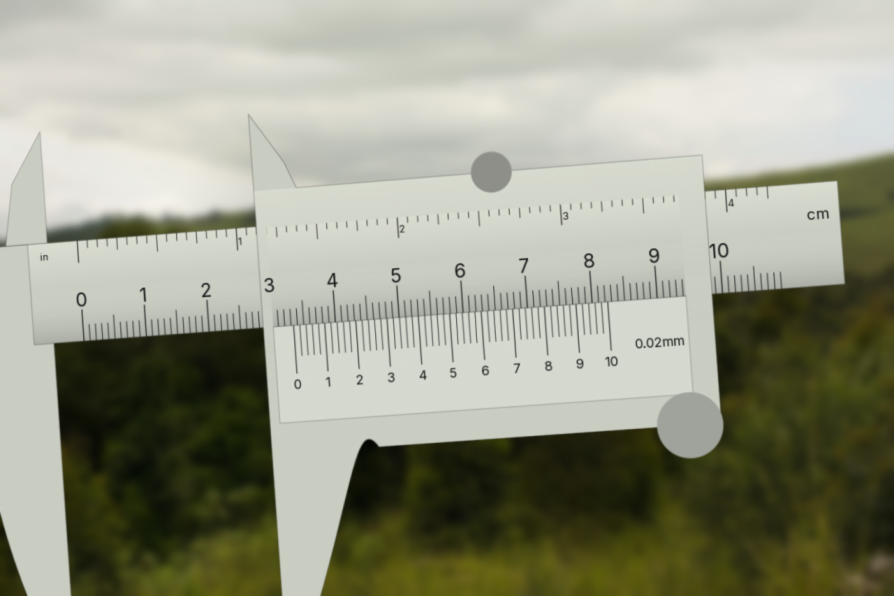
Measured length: 33.4 mm
